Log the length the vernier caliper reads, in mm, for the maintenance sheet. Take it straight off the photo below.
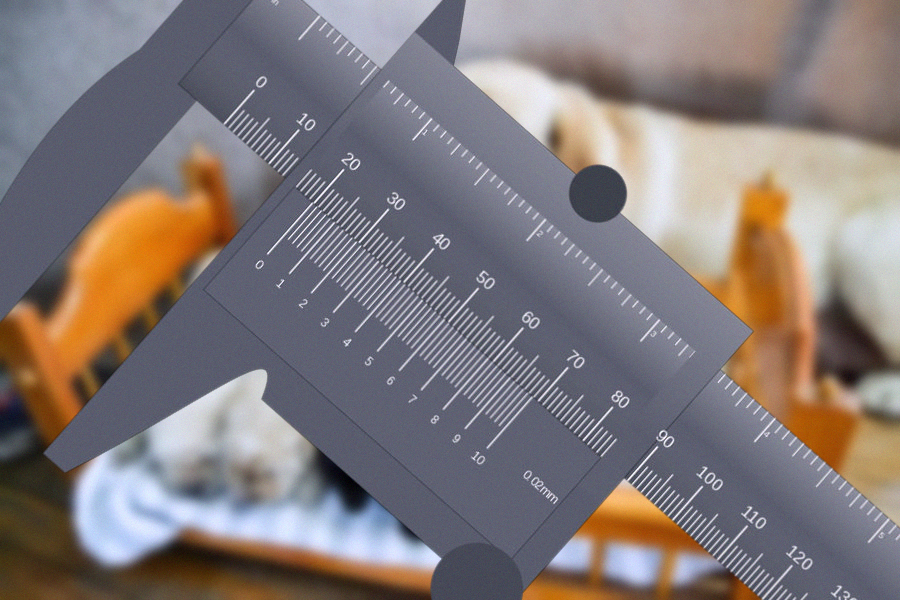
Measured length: 19.8 mm
